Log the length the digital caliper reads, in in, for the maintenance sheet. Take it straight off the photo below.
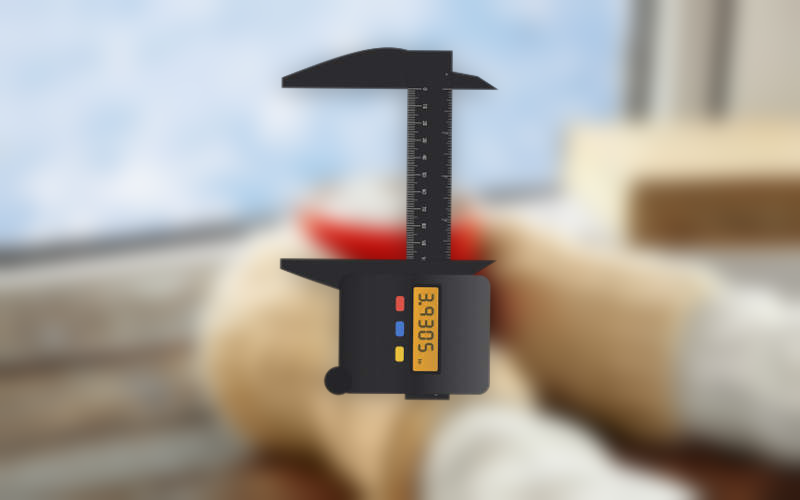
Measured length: 3.9305 in
